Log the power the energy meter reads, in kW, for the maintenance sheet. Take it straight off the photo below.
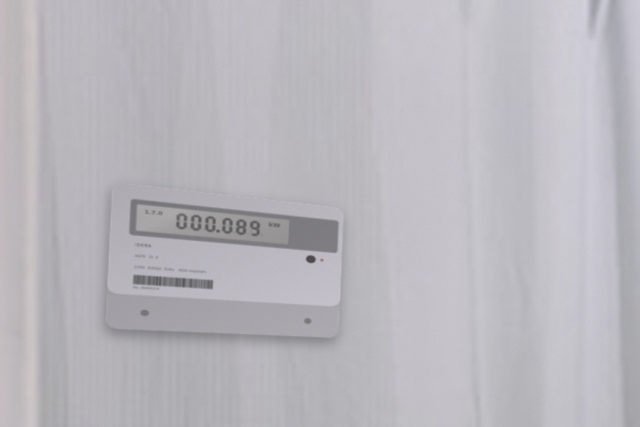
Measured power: 0.089 kW
